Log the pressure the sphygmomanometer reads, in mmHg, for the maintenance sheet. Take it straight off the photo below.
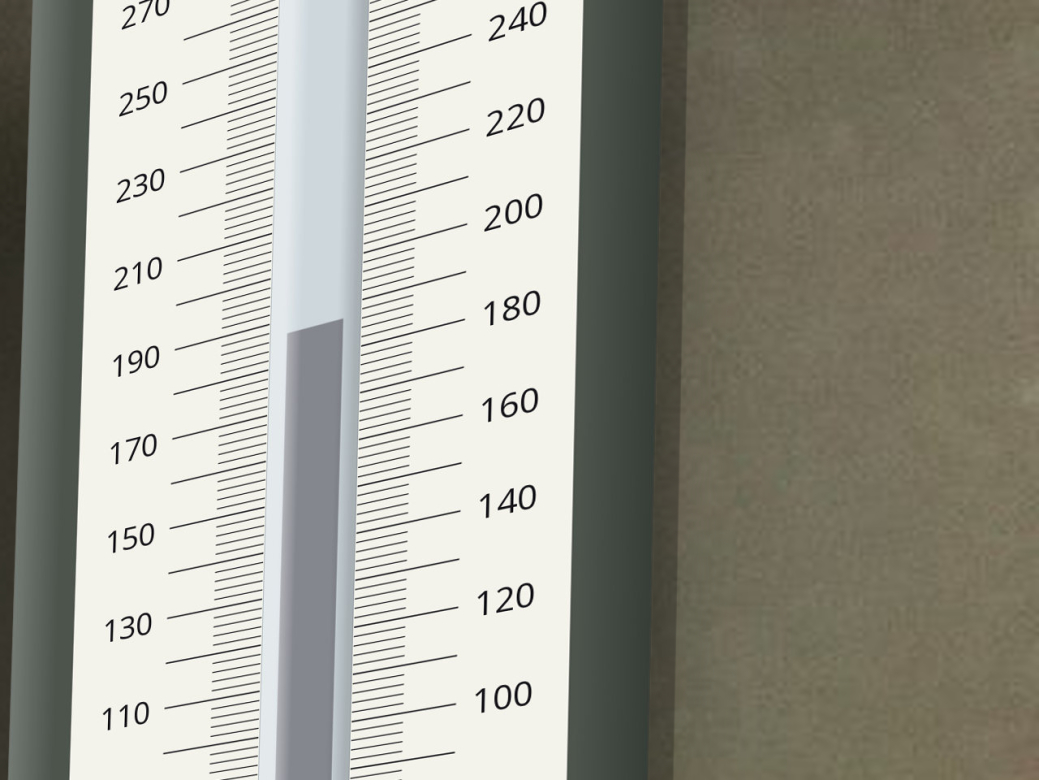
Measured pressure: 187 mmHg
